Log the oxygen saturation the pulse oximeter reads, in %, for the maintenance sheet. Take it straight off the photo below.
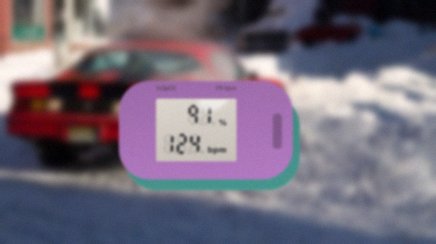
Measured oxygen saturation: 91 %
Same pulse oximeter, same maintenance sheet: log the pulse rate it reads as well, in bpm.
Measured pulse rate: 124 bpm
